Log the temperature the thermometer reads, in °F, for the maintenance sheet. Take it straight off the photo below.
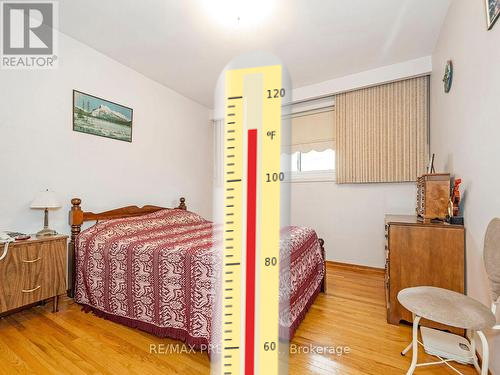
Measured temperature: 112 °F
